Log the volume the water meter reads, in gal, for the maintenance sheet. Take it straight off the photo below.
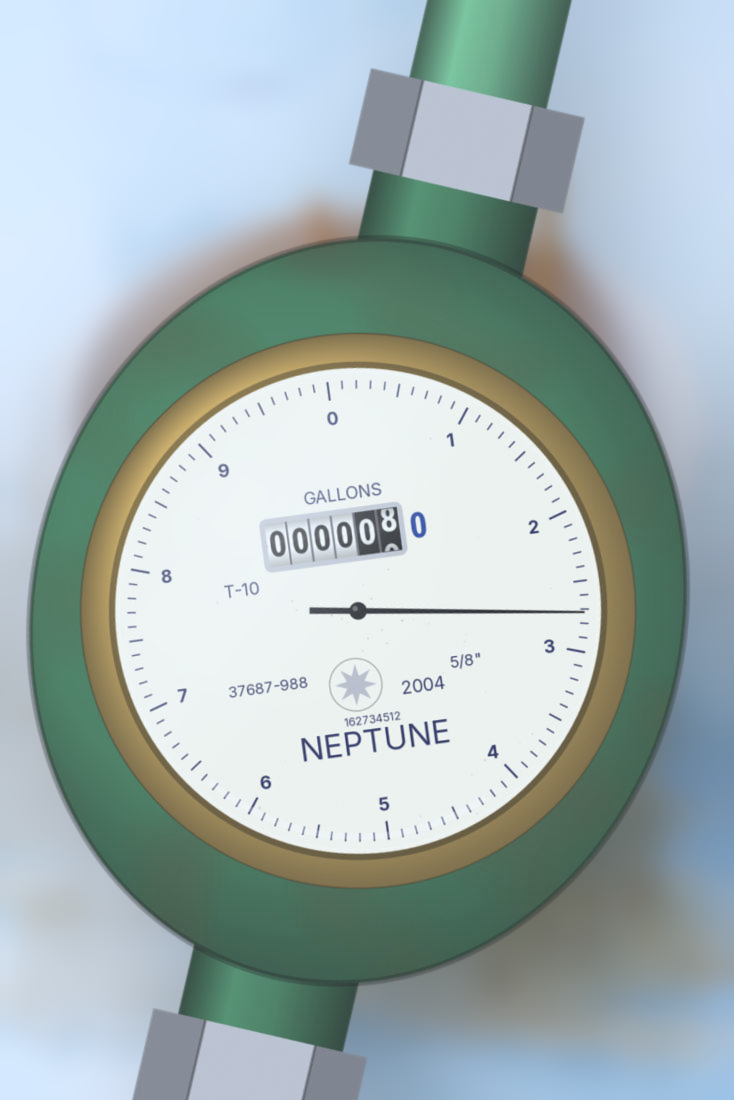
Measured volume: 82.7 gal
